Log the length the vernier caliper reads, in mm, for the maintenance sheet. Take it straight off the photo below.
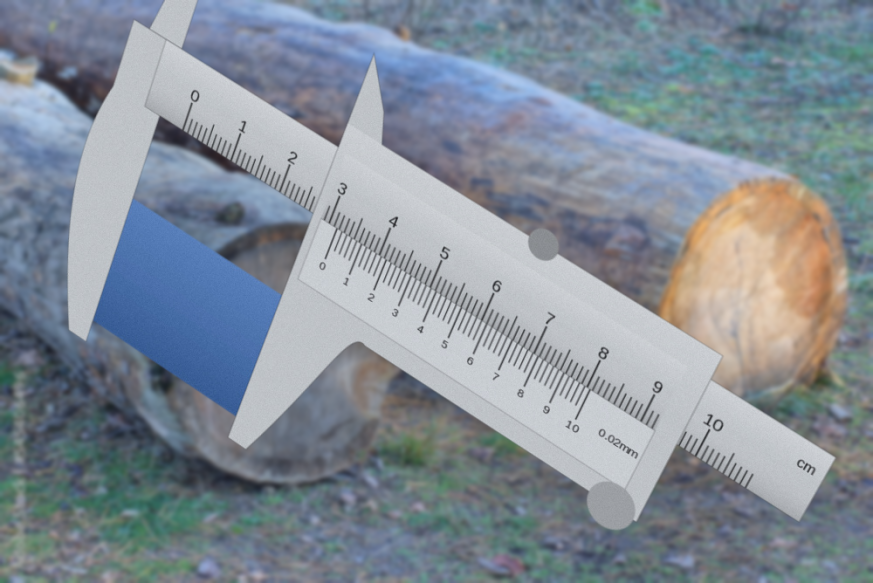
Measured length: 31.6 mm
